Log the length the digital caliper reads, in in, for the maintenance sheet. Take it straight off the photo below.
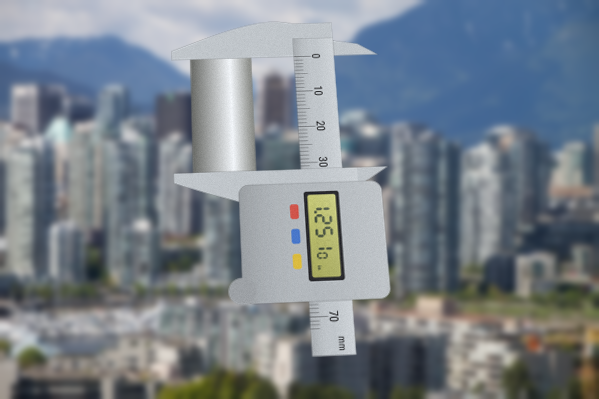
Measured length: 1.2510 in
